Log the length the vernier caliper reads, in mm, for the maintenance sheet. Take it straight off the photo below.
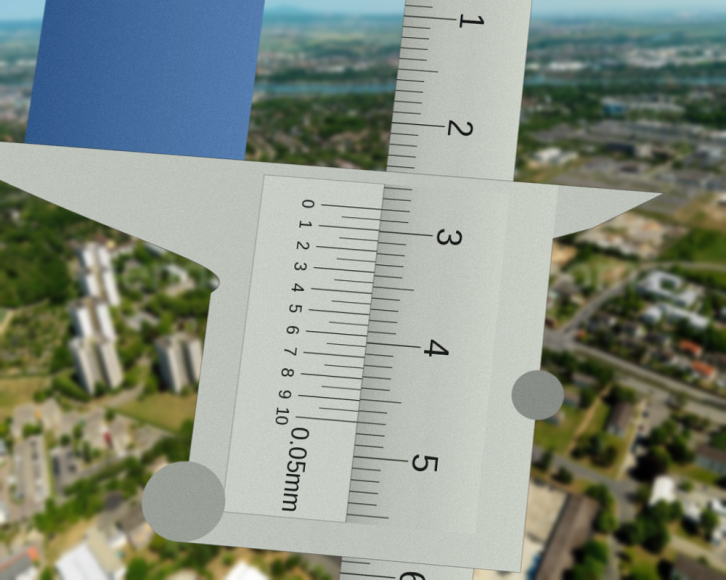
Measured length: 28.0 mm
